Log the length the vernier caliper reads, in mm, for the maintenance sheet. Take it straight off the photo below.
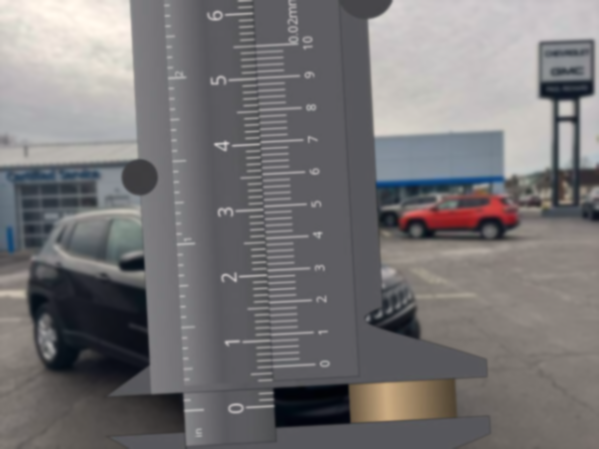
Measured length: 6.0 mm
